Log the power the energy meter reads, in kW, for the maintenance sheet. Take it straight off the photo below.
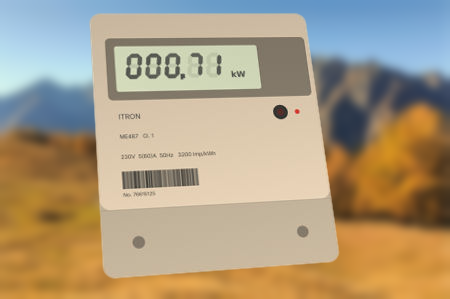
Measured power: 0.71 kW
